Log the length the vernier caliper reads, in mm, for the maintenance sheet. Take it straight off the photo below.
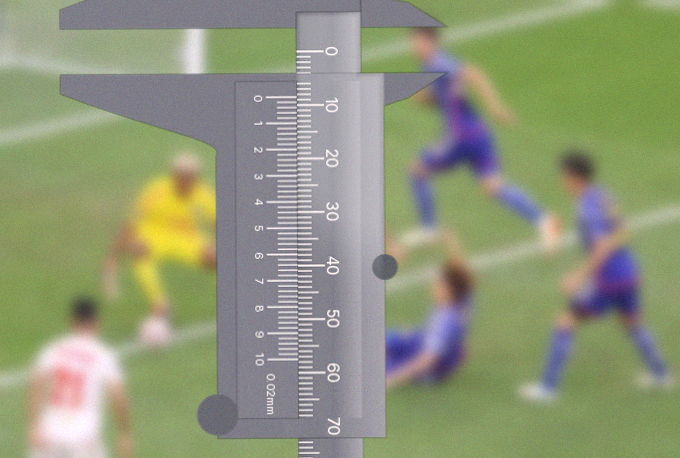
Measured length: 8.5 mm
